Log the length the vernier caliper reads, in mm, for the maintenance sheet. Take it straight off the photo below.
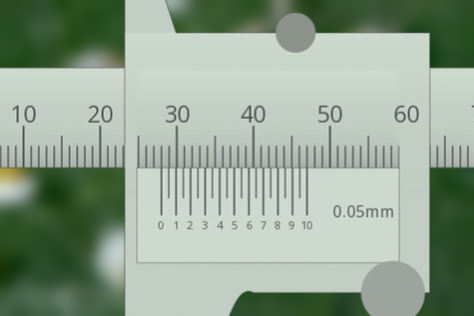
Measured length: 28.0 mm
